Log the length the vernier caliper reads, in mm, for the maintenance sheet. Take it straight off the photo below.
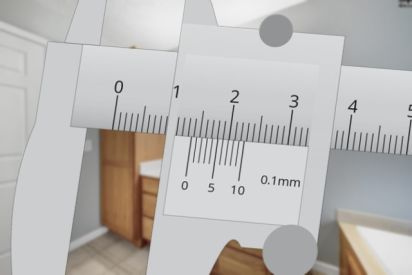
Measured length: 13.6 mm
